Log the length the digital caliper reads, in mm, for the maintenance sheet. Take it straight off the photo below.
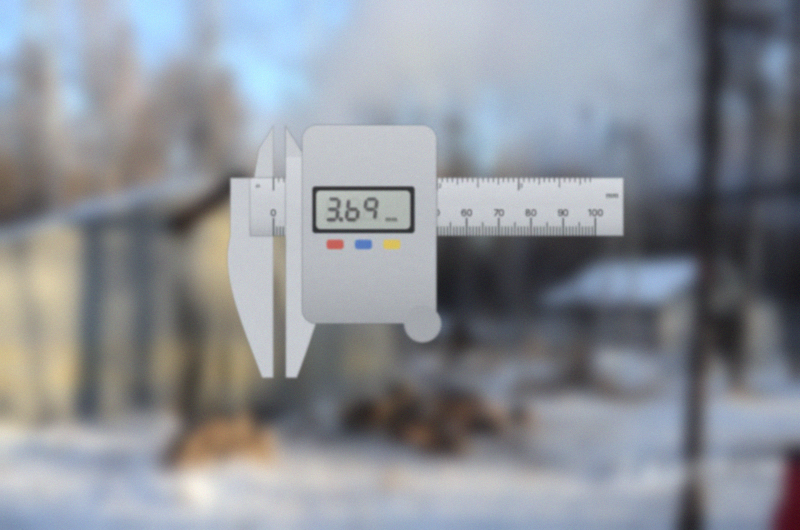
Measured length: 3.69 mm
